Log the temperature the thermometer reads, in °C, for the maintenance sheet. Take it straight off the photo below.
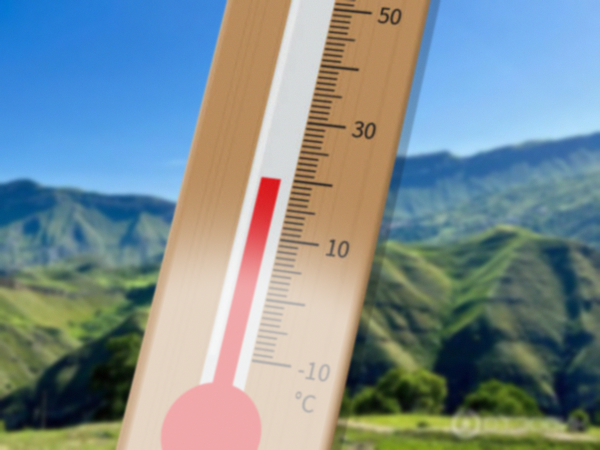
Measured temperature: 20 °C
